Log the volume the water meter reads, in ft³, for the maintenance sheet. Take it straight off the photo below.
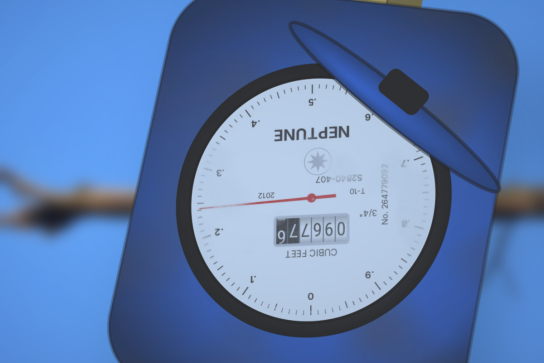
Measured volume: 96776.24 ft³
